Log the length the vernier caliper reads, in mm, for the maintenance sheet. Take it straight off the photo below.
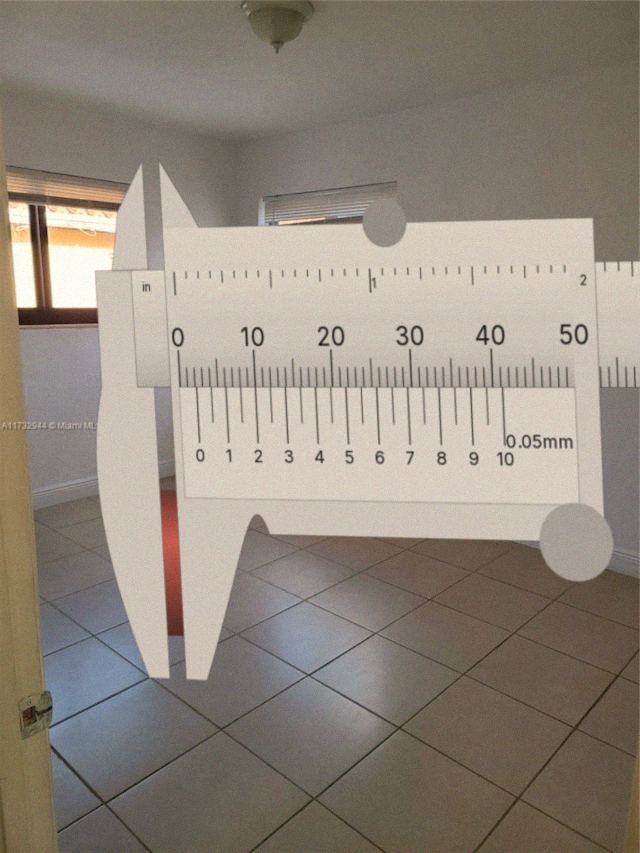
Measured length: 2.2 mm
